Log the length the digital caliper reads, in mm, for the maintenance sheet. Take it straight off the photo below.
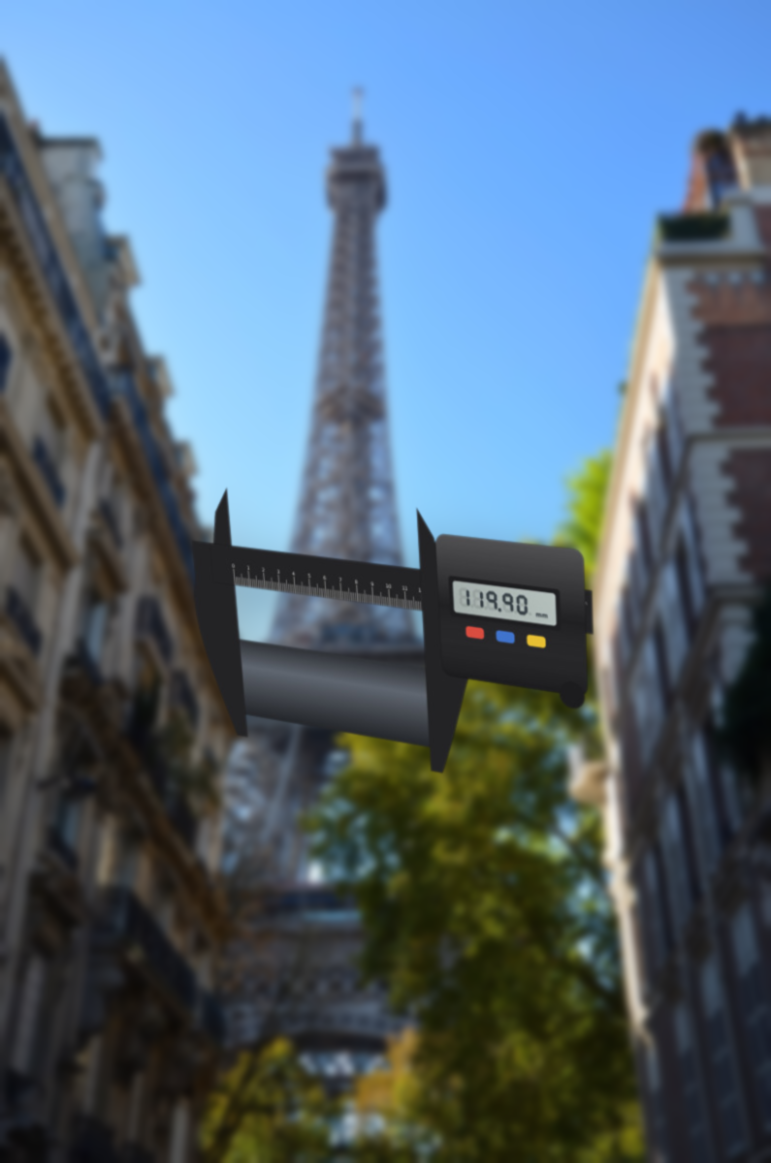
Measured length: 119.90 mm
